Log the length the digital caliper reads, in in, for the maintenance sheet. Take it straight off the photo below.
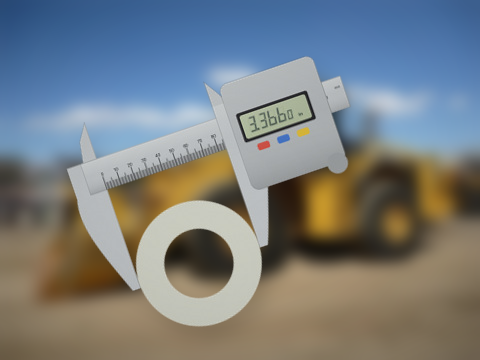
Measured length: 3.3660 in
